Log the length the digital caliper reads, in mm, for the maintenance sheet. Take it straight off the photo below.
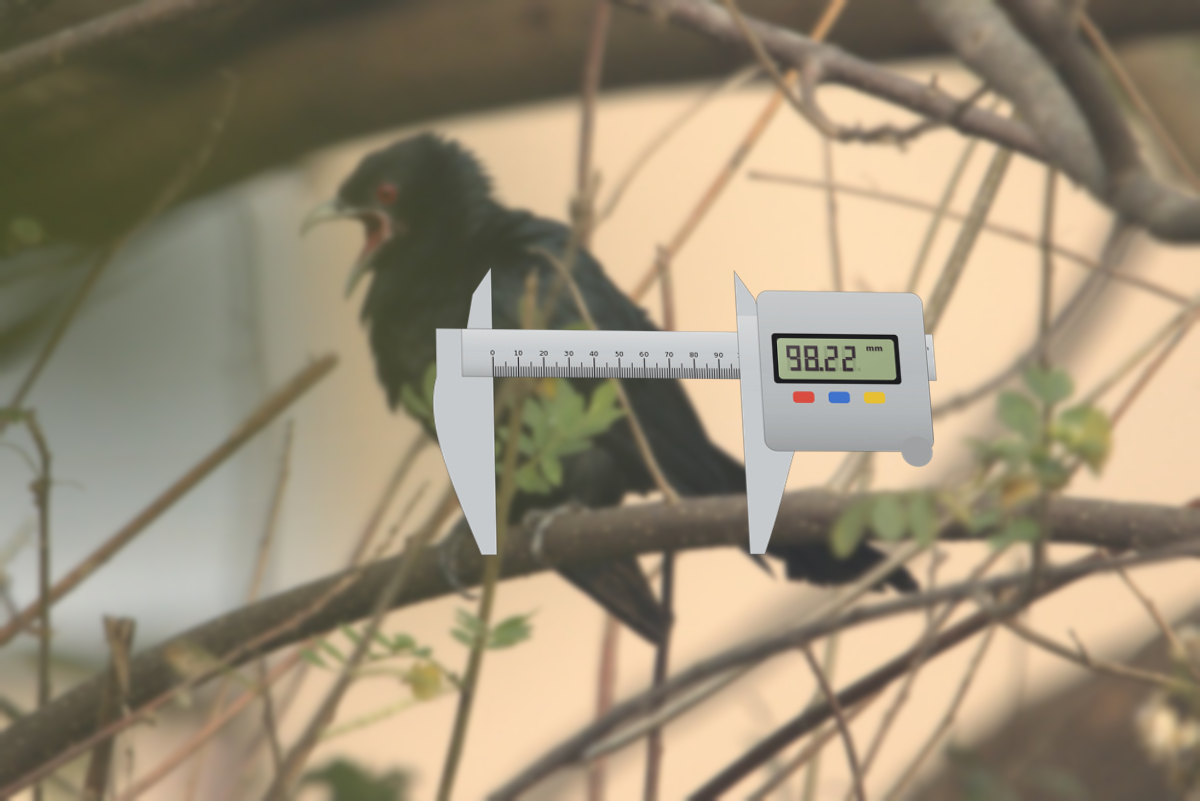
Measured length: 98.22 mm
